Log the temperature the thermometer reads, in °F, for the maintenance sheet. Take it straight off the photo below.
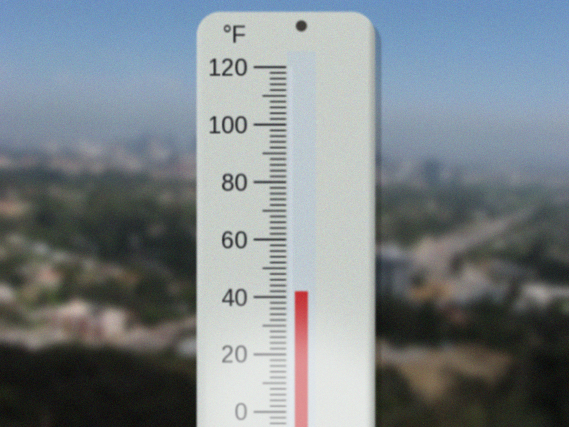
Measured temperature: 42 °F
